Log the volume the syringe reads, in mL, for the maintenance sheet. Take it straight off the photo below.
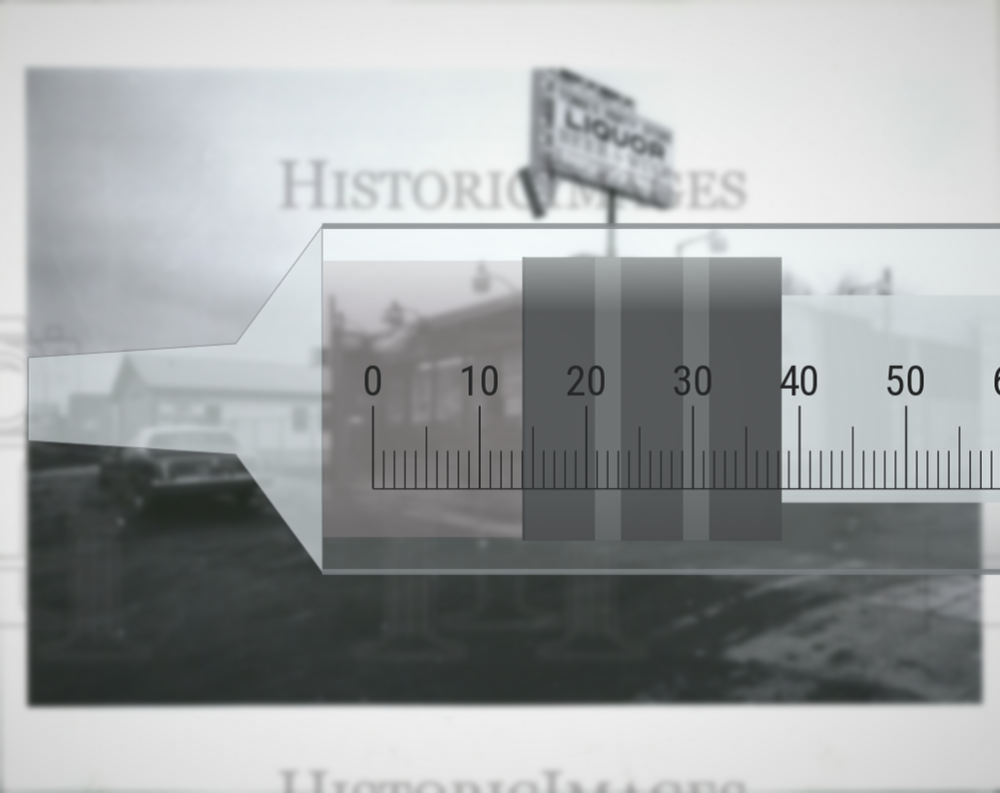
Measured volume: 14 mL
